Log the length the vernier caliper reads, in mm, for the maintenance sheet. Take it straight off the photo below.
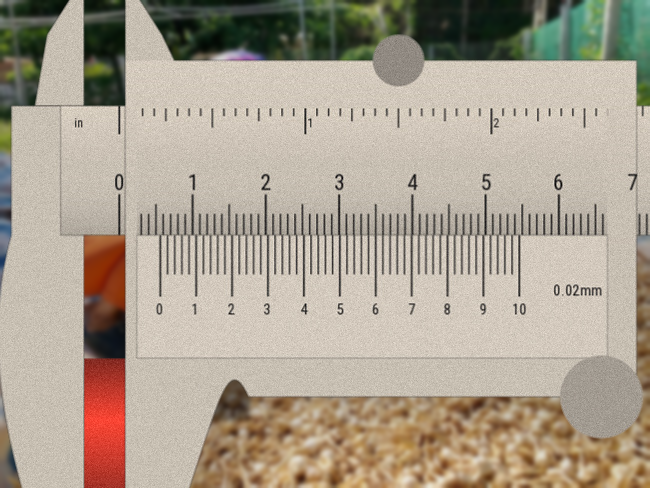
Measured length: 5.6 mm
